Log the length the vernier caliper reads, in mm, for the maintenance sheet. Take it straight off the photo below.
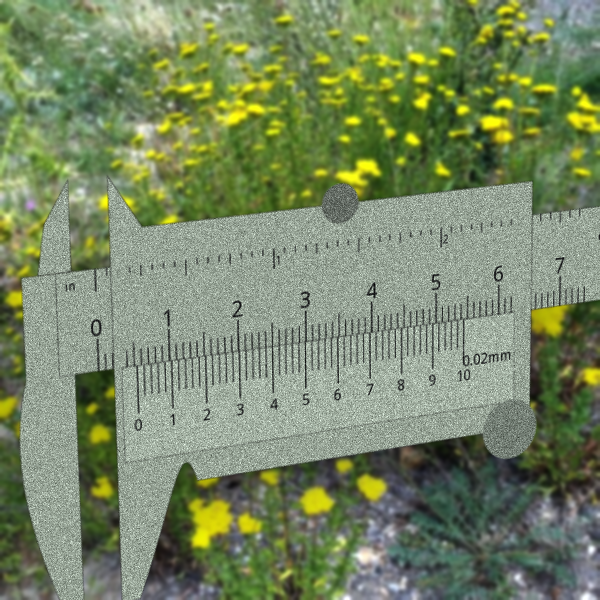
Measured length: 5.4 mm
